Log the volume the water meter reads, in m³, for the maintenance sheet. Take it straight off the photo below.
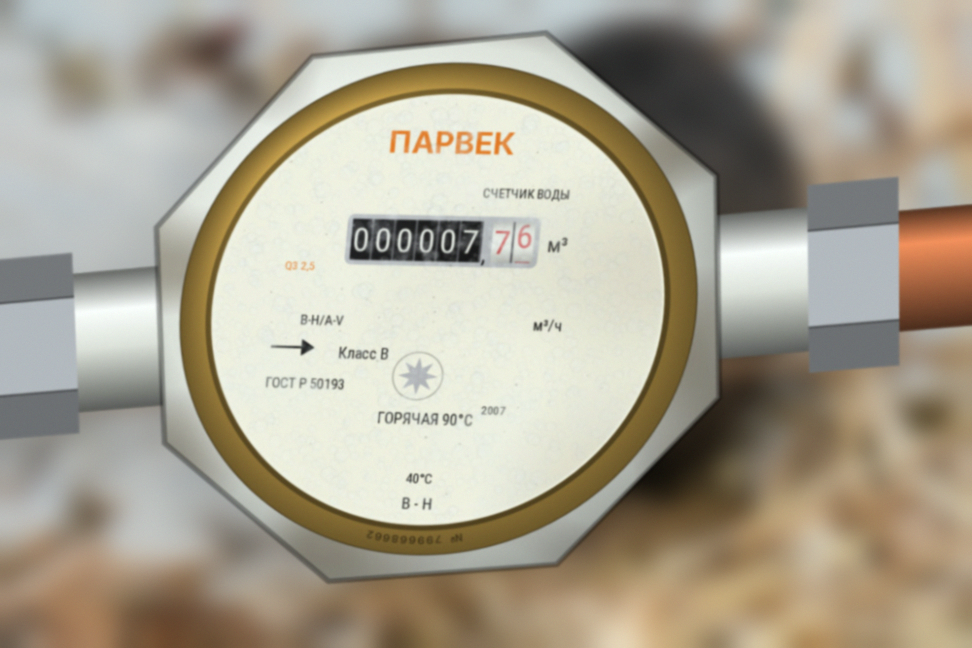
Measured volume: 7.76 m³
